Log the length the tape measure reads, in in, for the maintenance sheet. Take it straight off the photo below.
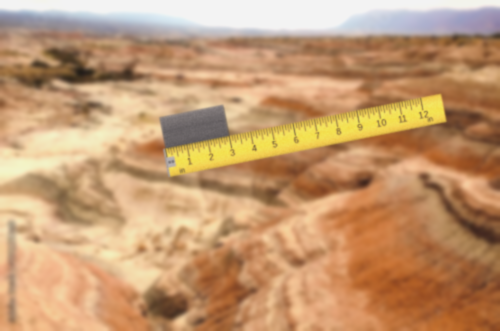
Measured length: 3 in
